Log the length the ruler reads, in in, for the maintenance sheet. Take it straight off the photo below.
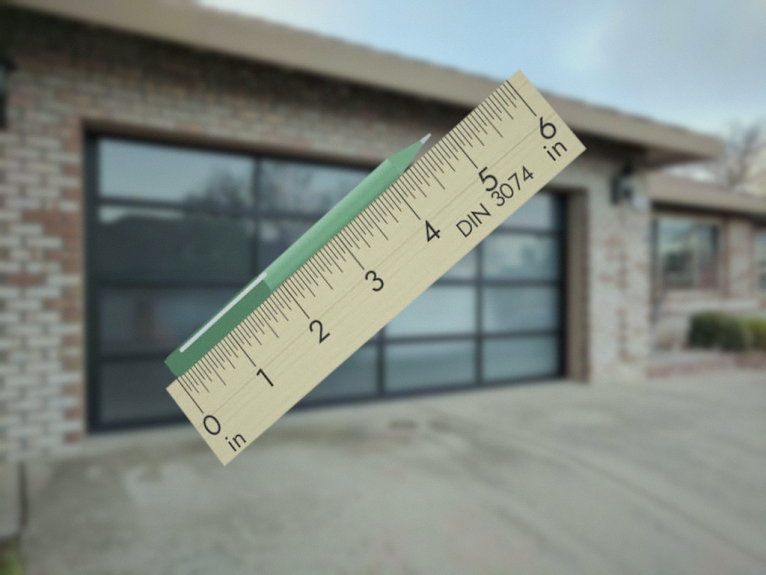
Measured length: 4.8125 in
